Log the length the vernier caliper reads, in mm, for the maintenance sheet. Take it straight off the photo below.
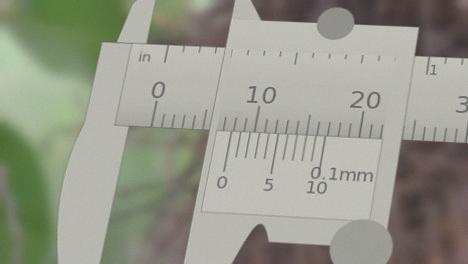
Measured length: 7.8 mm
